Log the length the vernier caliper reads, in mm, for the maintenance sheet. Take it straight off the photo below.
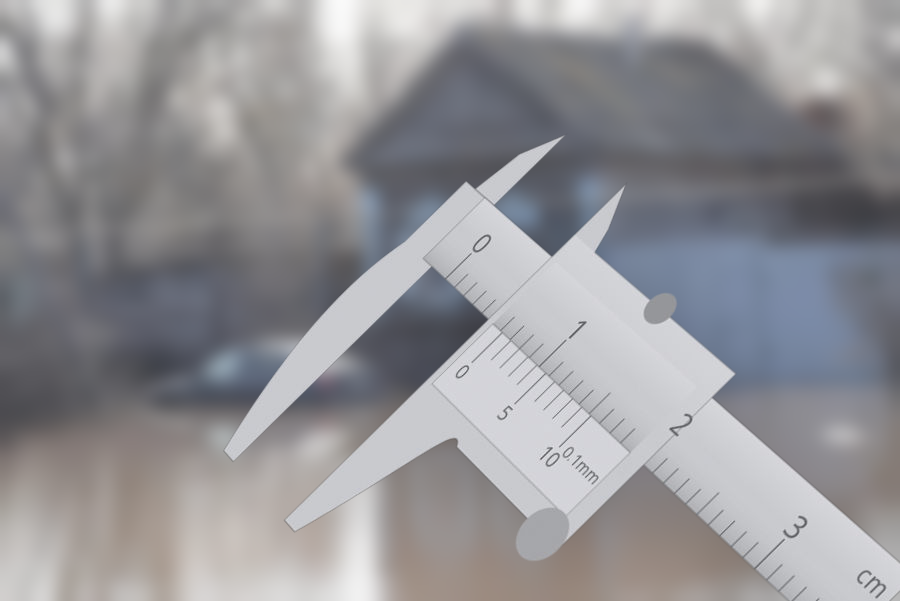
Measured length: 6.2 mm
